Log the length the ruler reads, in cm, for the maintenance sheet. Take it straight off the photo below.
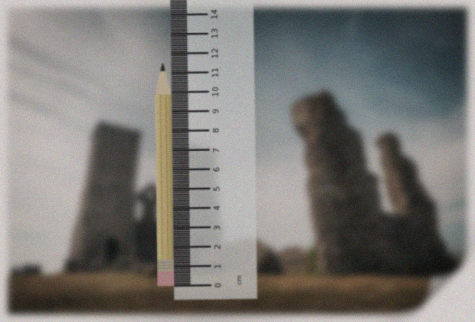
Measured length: 11.5 cm
